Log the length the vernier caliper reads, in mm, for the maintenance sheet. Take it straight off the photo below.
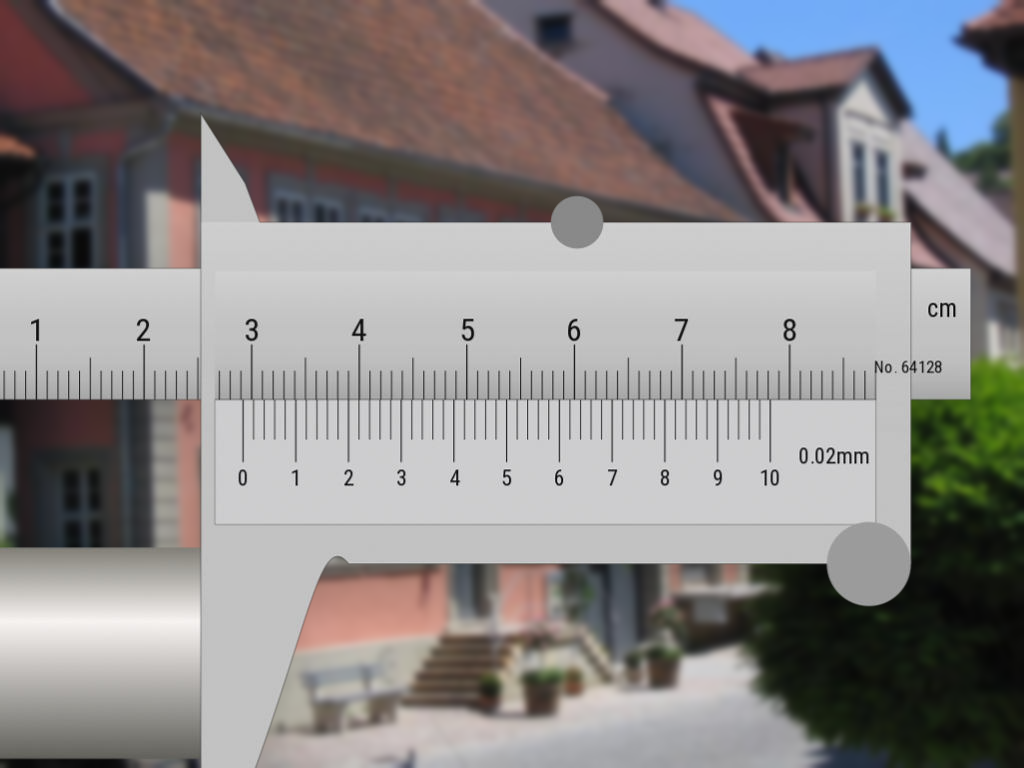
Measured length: 29.2 mm
